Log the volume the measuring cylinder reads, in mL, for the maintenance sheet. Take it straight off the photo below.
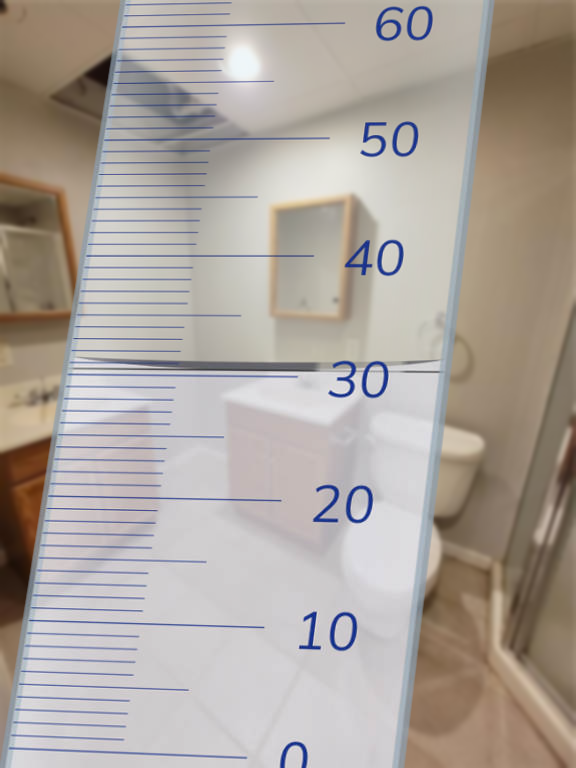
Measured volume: 30.5 mL
